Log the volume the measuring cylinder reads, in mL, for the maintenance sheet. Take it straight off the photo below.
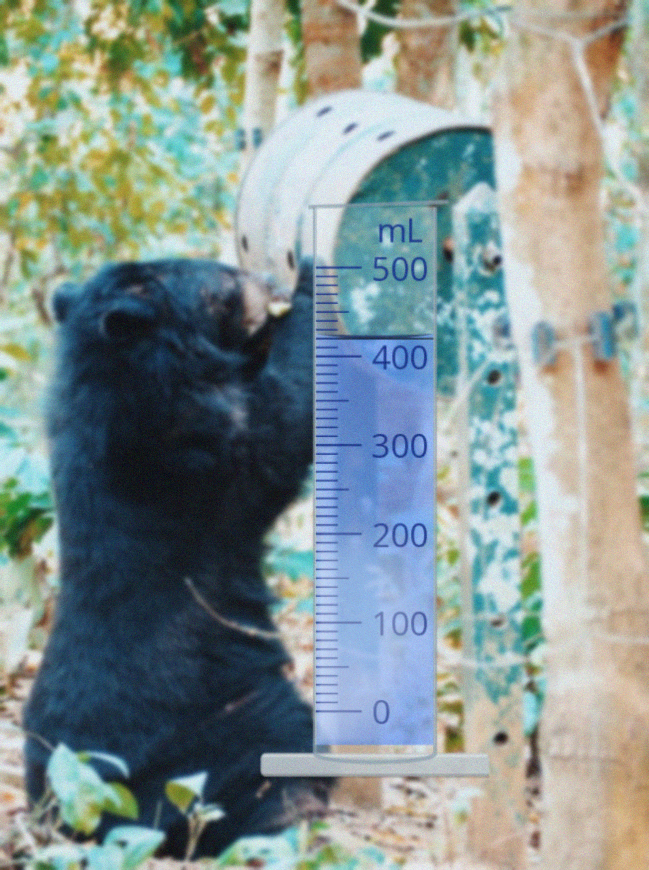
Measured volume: 420 mL
